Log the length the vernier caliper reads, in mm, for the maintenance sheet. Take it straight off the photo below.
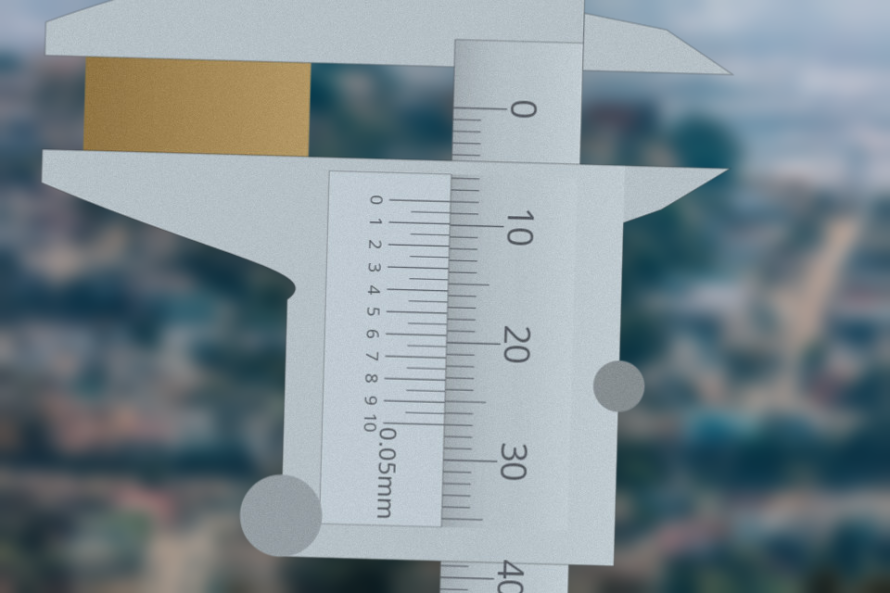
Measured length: 8.0 mm
